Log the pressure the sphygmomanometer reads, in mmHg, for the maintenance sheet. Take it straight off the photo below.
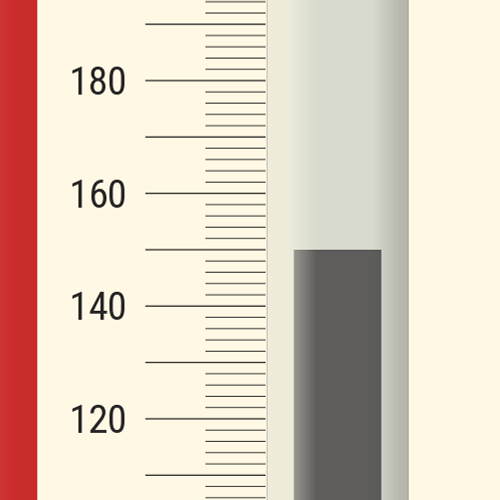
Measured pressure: 150 mmHg
